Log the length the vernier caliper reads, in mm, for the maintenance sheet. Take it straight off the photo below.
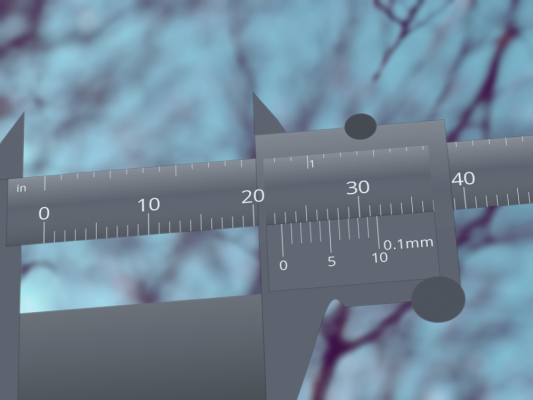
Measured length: 22.6 mm
